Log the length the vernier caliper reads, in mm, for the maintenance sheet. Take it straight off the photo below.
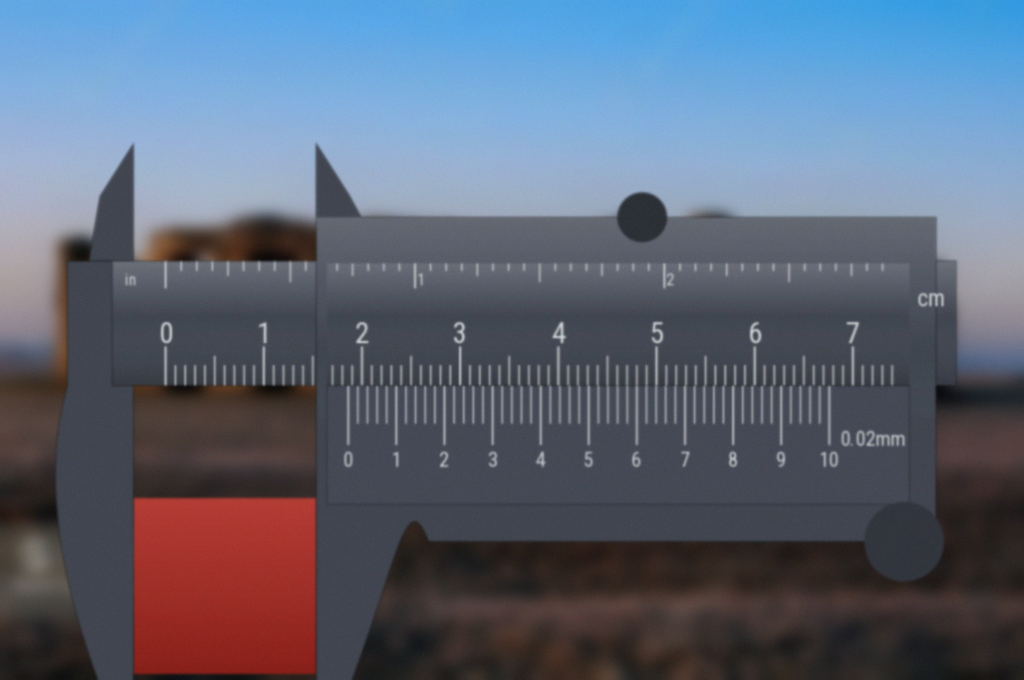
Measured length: 18.6 mm
